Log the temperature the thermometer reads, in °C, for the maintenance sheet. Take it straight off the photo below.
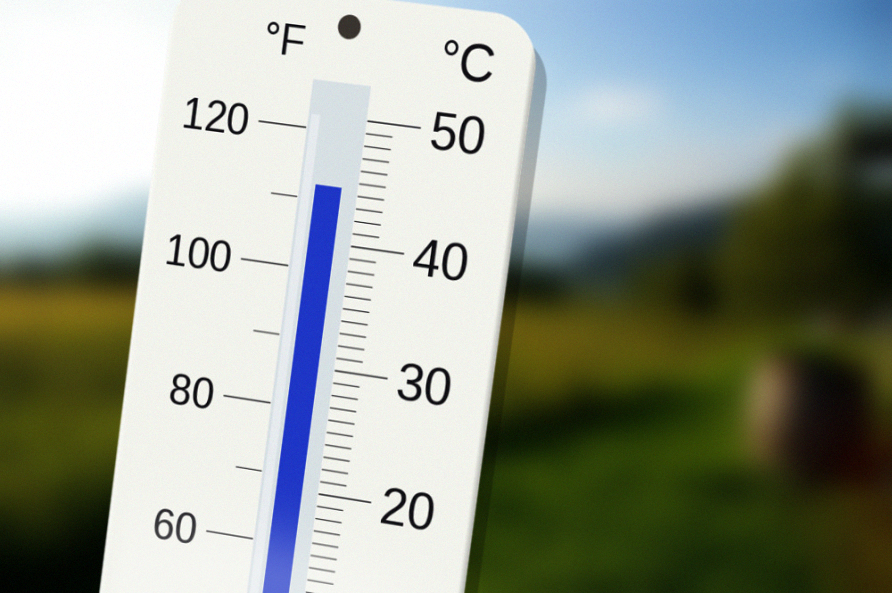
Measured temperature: 44.5 °C
